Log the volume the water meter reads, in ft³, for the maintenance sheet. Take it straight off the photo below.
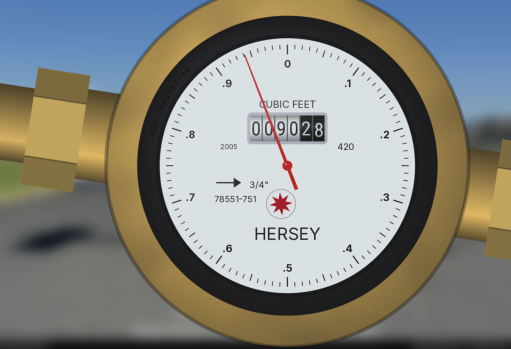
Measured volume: 9027.94 ft³
